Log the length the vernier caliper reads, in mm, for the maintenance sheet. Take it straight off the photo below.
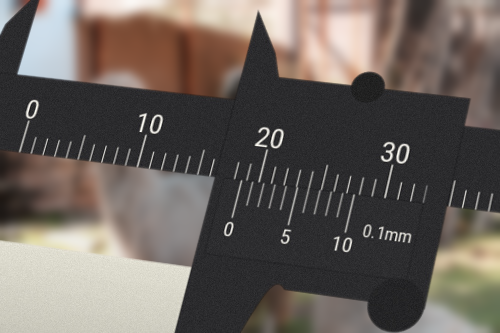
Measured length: 18.6 mm
